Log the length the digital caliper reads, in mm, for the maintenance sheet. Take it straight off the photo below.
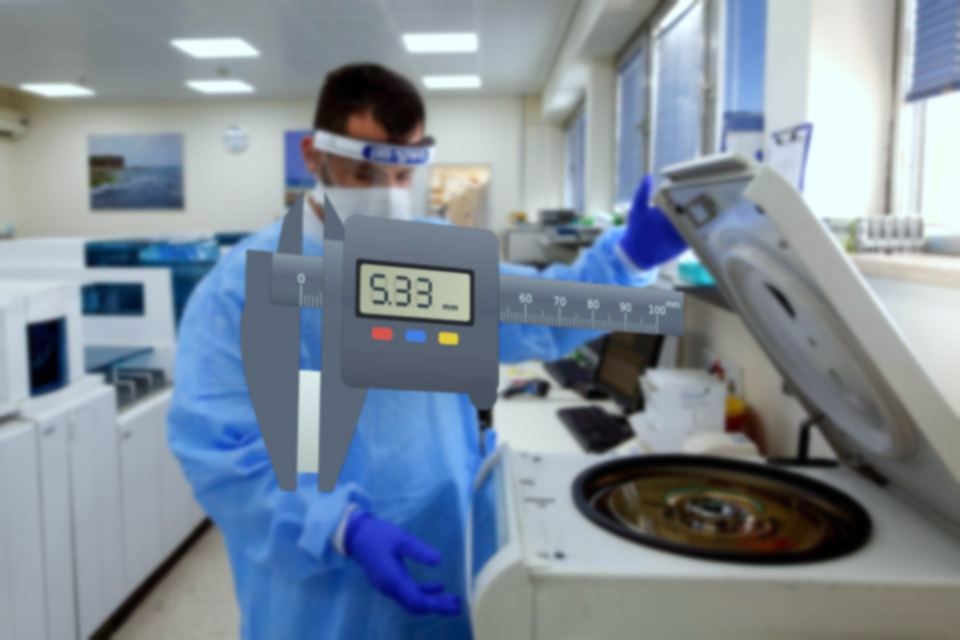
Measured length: 5.33 mm
